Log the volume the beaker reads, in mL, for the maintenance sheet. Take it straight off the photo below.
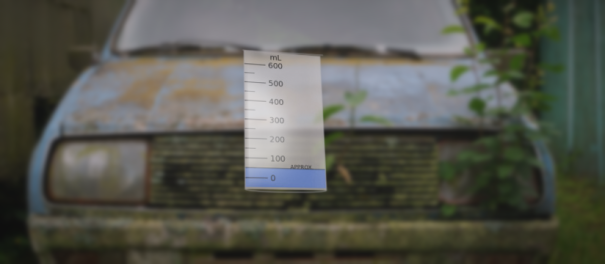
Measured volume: 50 mL
